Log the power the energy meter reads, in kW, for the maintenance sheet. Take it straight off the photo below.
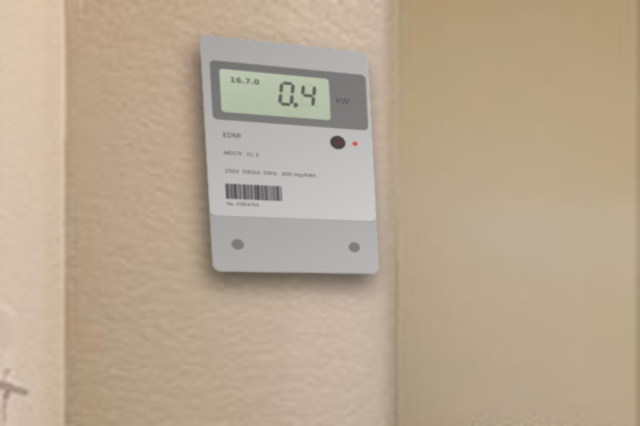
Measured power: 0.4 kW
